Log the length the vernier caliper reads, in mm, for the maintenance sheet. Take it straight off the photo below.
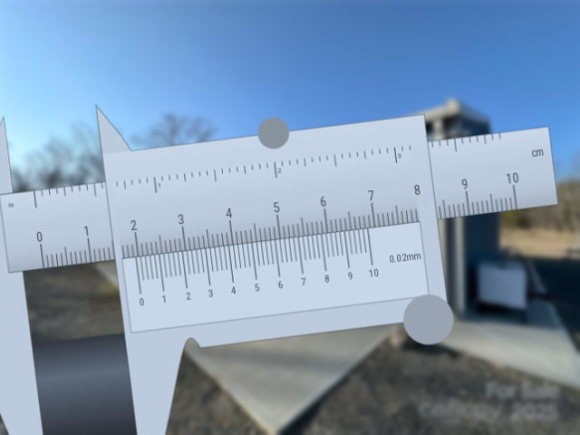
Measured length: 19.5 mm
